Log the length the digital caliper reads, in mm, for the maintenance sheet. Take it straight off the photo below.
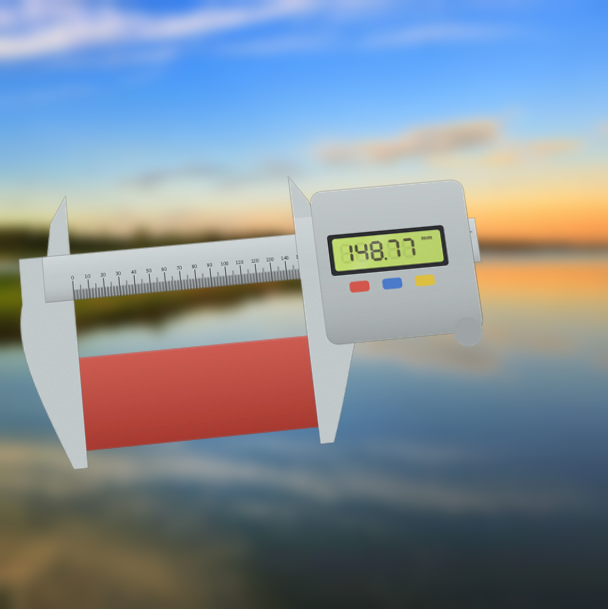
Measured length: 148.77 mm
